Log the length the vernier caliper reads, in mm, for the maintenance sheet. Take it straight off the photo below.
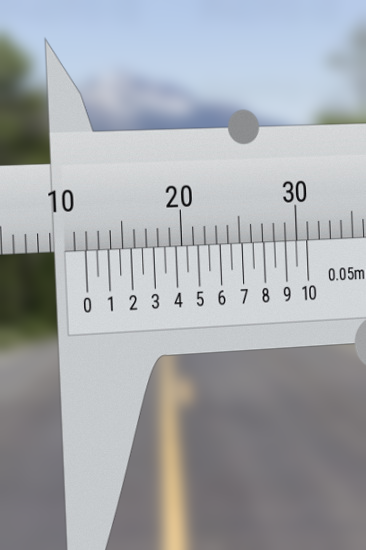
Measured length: 11.9 mm
